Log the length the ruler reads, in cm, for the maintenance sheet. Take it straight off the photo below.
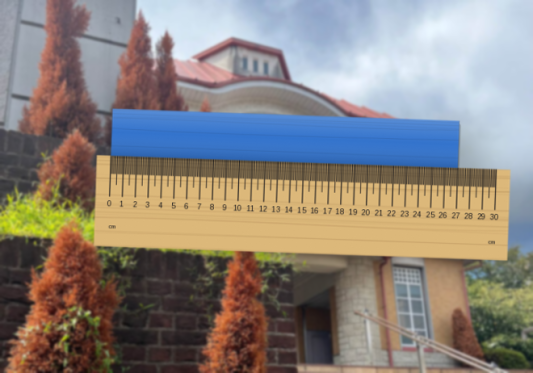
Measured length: 27 cm
